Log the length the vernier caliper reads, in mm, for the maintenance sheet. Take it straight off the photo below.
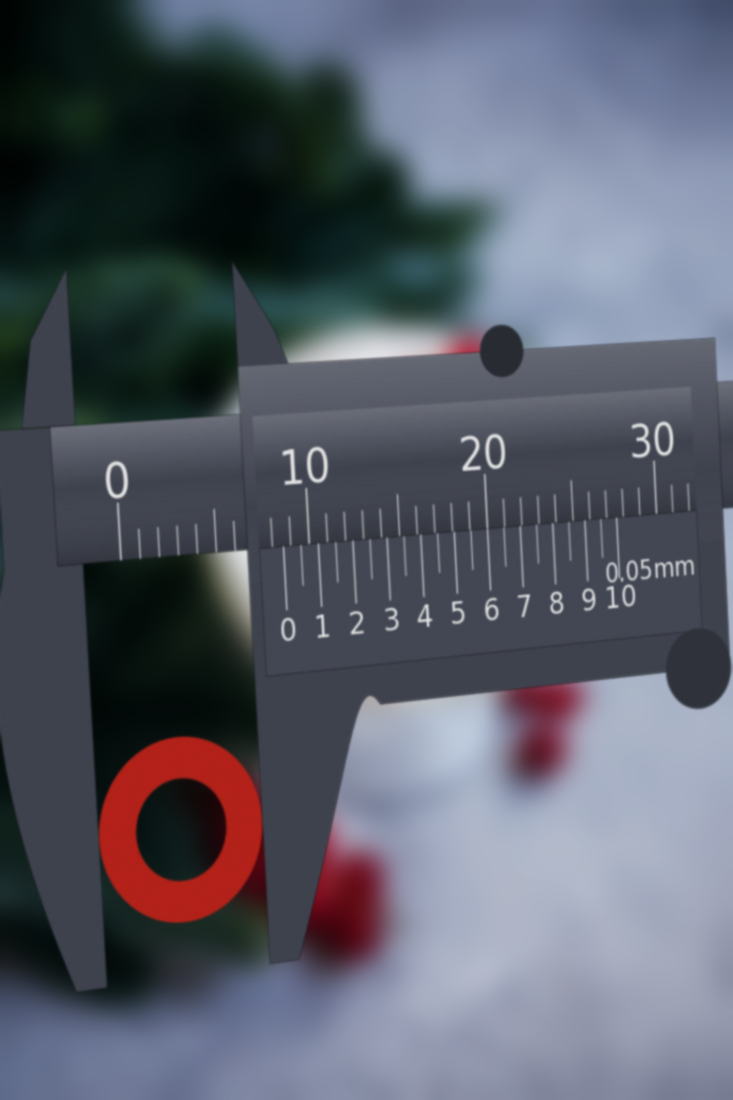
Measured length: 8.6 mm
